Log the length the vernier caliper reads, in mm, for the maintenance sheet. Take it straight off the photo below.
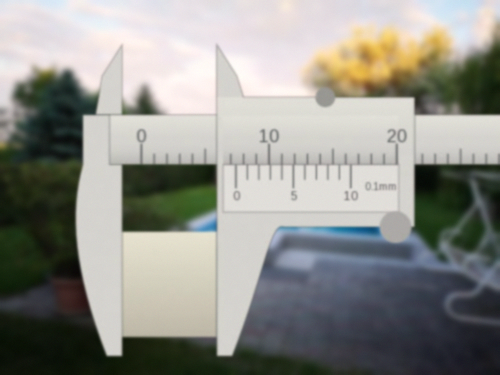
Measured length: 7.4 mm
